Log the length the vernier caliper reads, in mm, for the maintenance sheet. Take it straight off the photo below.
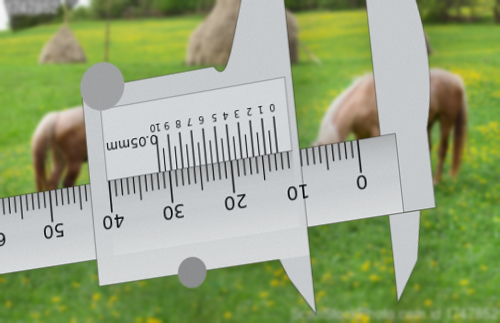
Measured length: 12.6 mm
